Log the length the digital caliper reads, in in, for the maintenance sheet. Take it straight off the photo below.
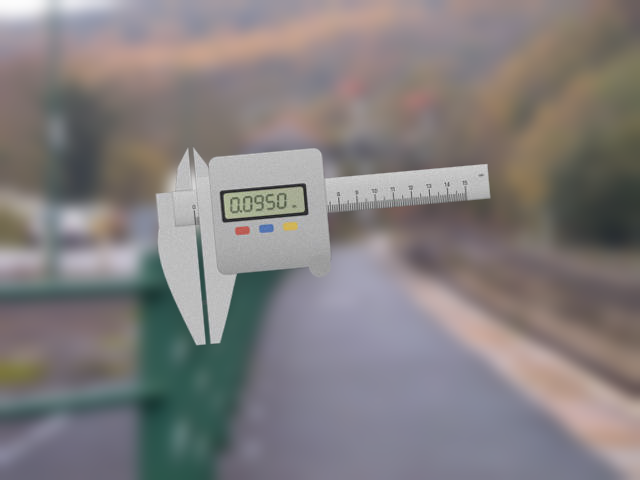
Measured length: 0.0950 in
